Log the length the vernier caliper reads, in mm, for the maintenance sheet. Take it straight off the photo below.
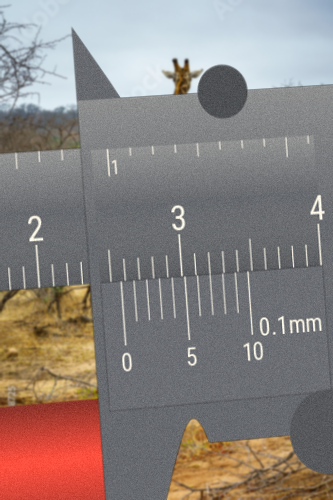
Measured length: 25.7 mm
